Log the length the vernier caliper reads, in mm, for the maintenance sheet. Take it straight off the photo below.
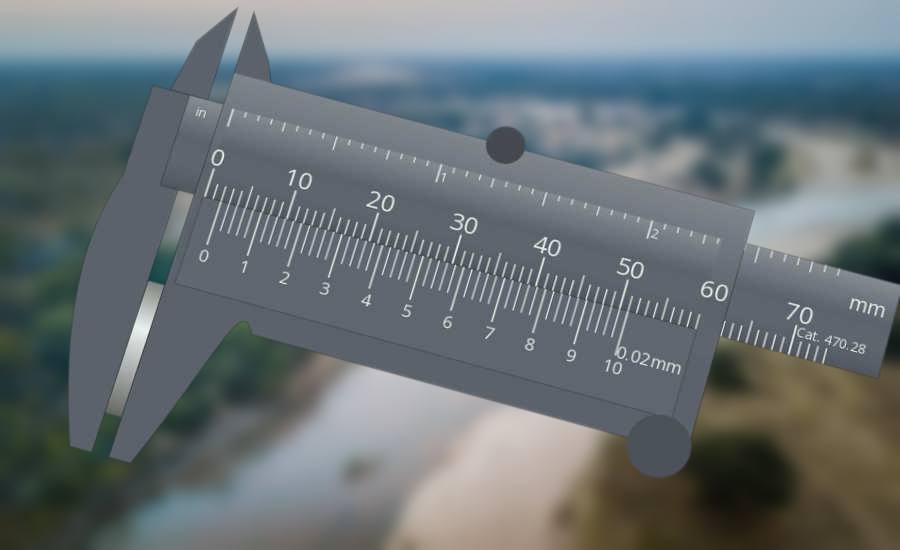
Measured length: 2.0 mm
